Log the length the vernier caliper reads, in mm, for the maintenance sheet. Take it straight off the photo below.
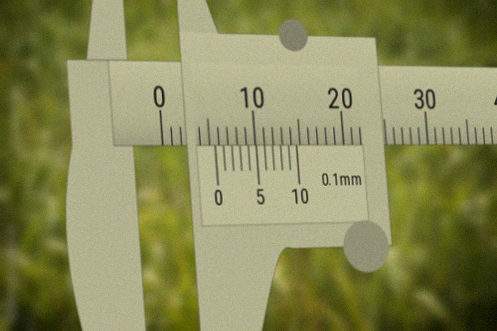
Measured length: 5.6 mm
